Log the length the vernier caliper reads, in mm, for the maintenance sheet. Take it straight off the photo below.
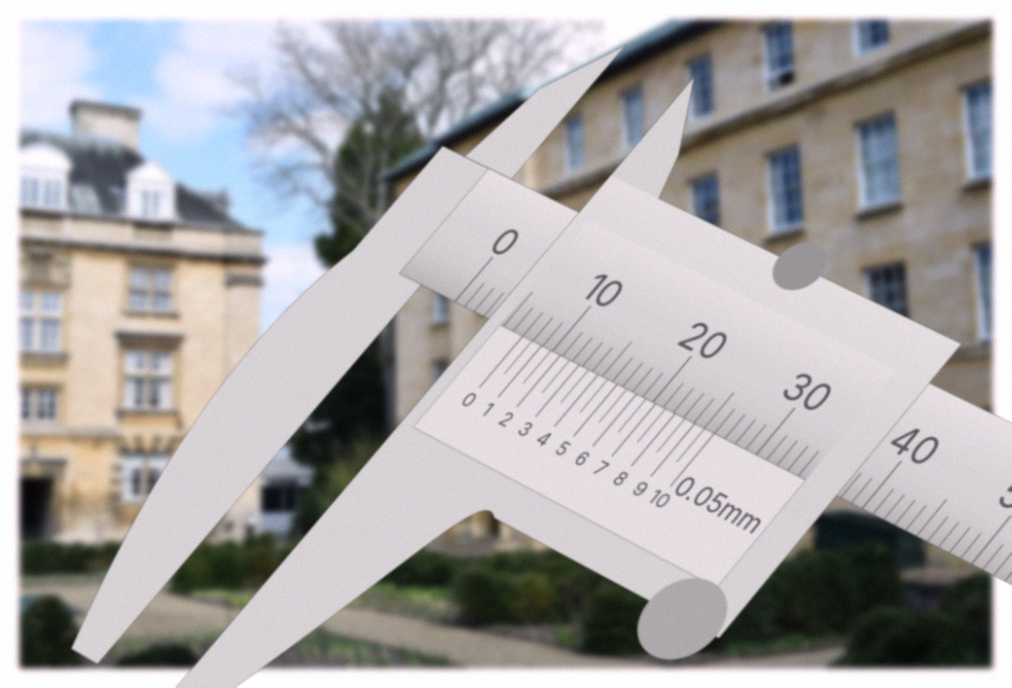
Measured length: 7.0 mm
